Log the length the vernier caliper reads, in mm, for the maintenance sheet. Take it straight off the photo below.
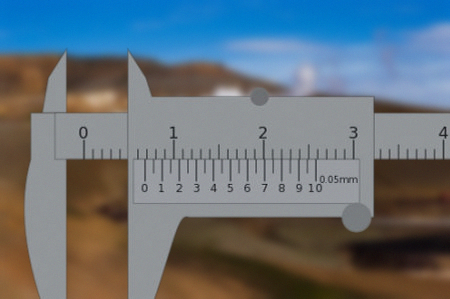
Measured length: 6.8 mm
